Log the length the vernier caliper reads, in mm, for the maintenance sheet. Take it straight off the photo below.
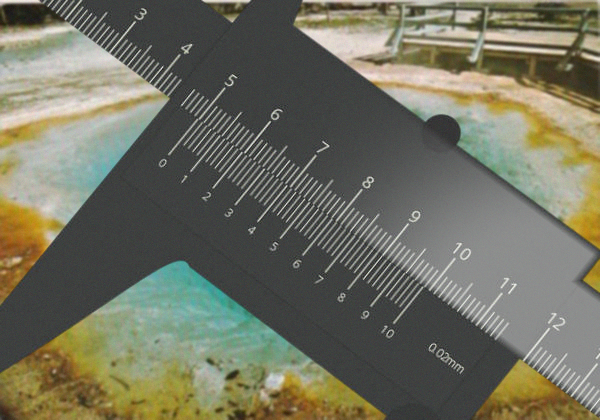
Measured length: 49.8 mm
